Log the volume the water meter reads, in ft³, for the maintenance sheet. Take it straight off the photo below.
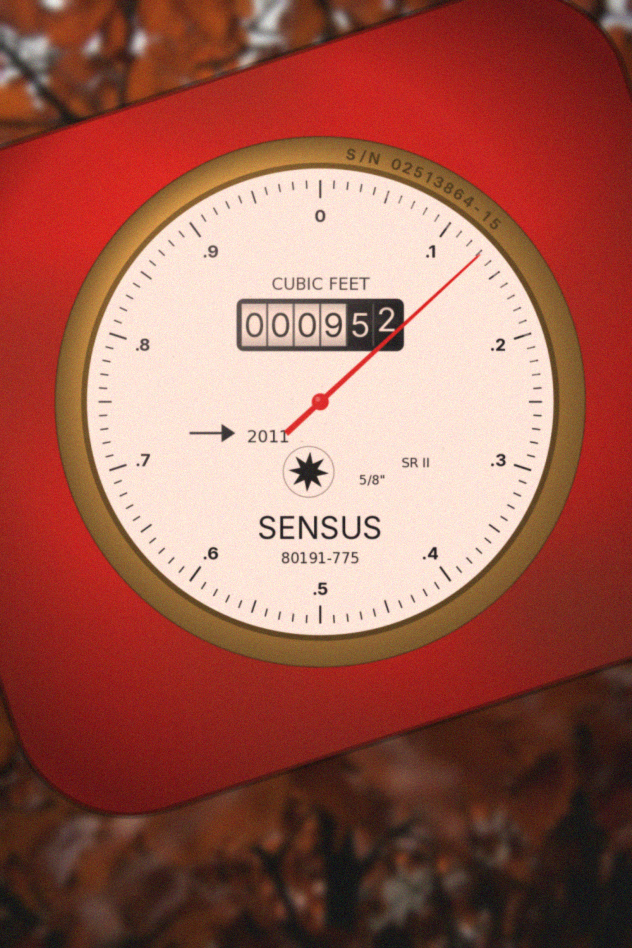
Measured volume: 952.13 ft³
